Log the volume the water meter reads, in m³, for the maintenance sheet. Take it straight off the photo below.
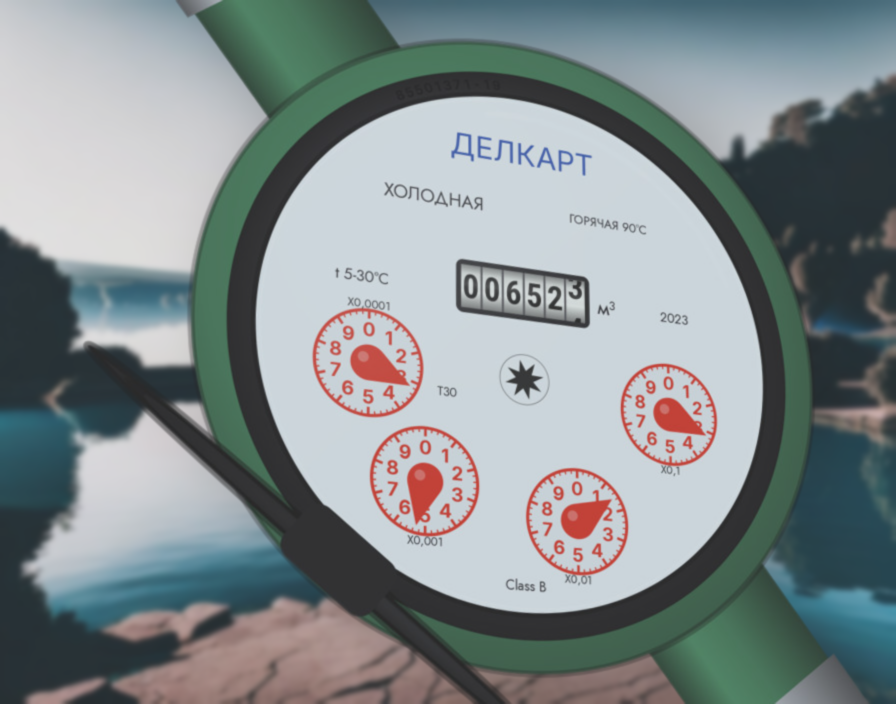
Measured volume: 6523.3153 m³
